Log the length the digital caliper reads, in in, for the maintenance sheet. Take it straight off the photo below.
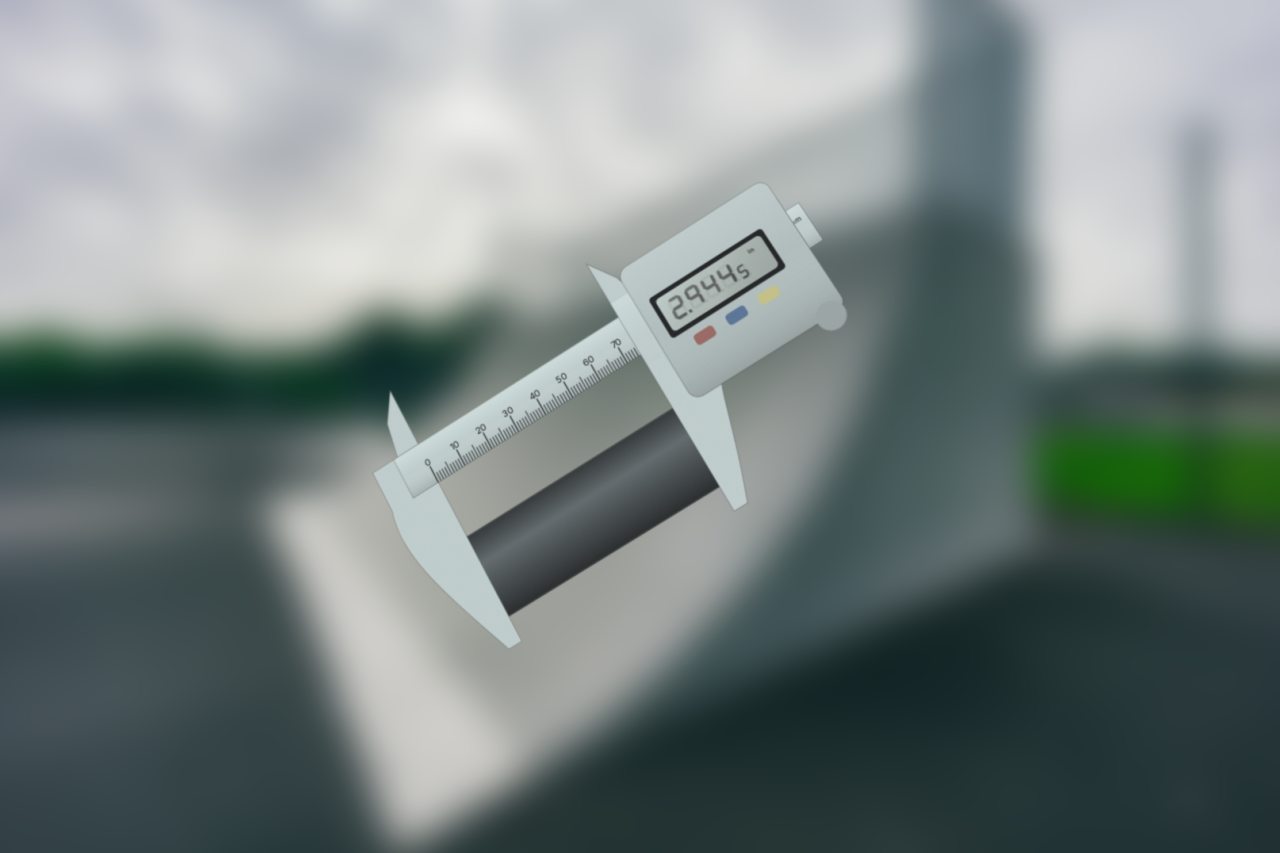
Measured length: 2.9445 in
